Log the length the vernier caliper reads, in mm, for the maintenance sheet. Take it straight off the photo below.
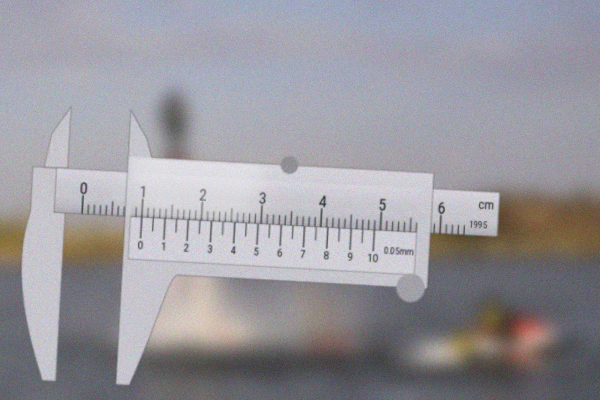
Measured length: 10.0 mm
